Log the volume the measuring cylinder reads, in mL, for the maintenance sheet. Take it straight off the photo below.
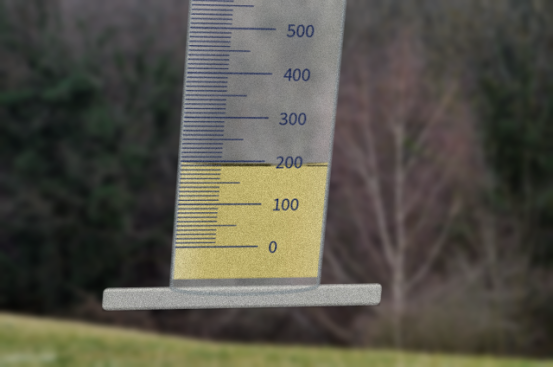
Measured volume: 190 mL
